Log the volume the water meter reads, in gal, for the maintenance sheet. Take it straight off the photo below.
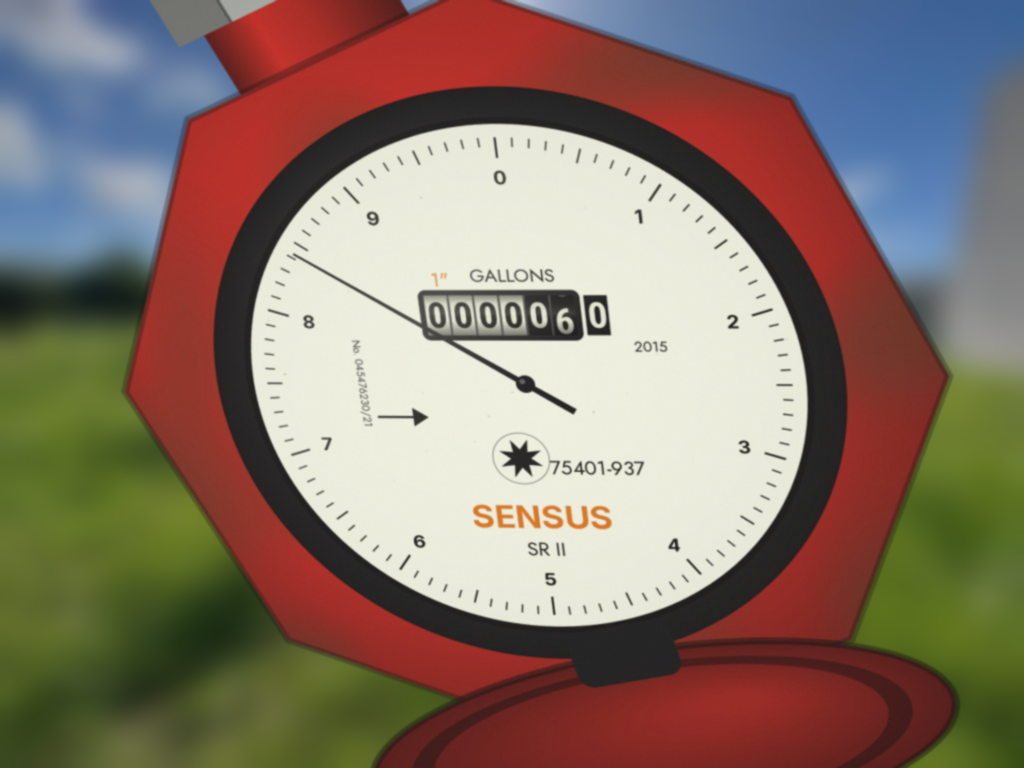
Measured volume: 58.4 gal
